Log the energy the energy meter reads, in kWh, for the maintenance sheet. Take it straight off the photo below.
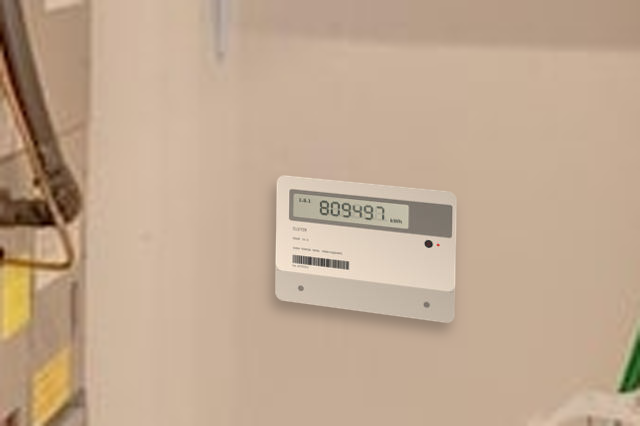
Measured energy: 809497 kWh
